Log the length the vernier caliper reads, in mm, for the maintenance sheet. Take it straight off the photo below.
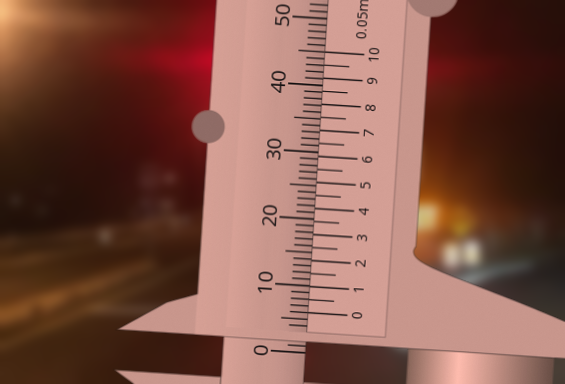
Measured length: 6.0 mm
